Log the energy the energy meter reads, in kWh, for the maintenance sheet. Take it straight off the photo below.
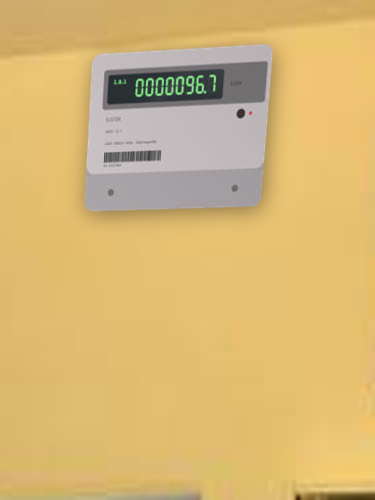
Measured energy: 96.7 kWh
